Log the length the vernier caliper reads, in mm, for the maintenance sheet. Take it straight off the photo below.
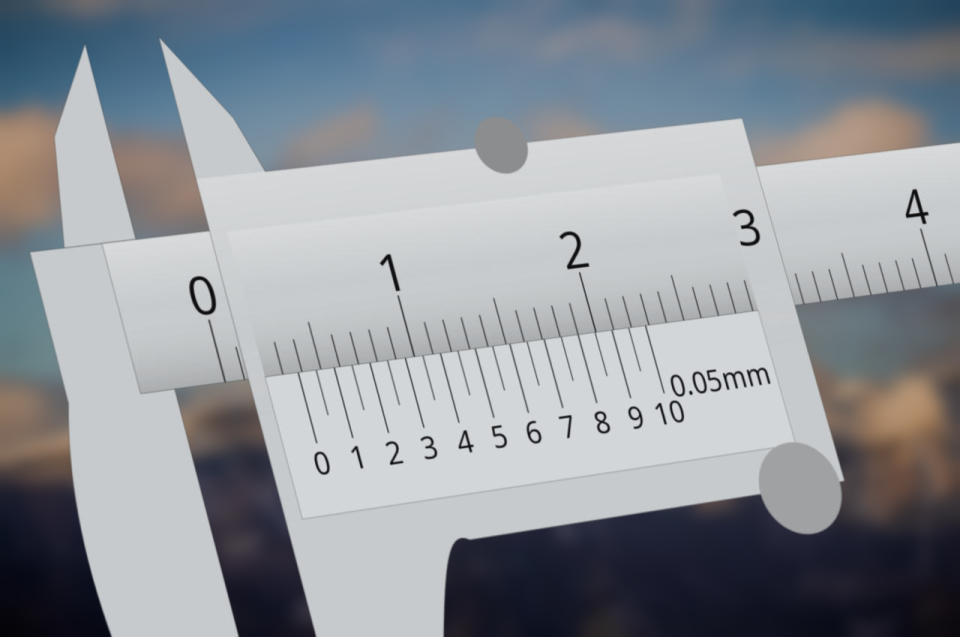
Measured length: 3.8 mm
